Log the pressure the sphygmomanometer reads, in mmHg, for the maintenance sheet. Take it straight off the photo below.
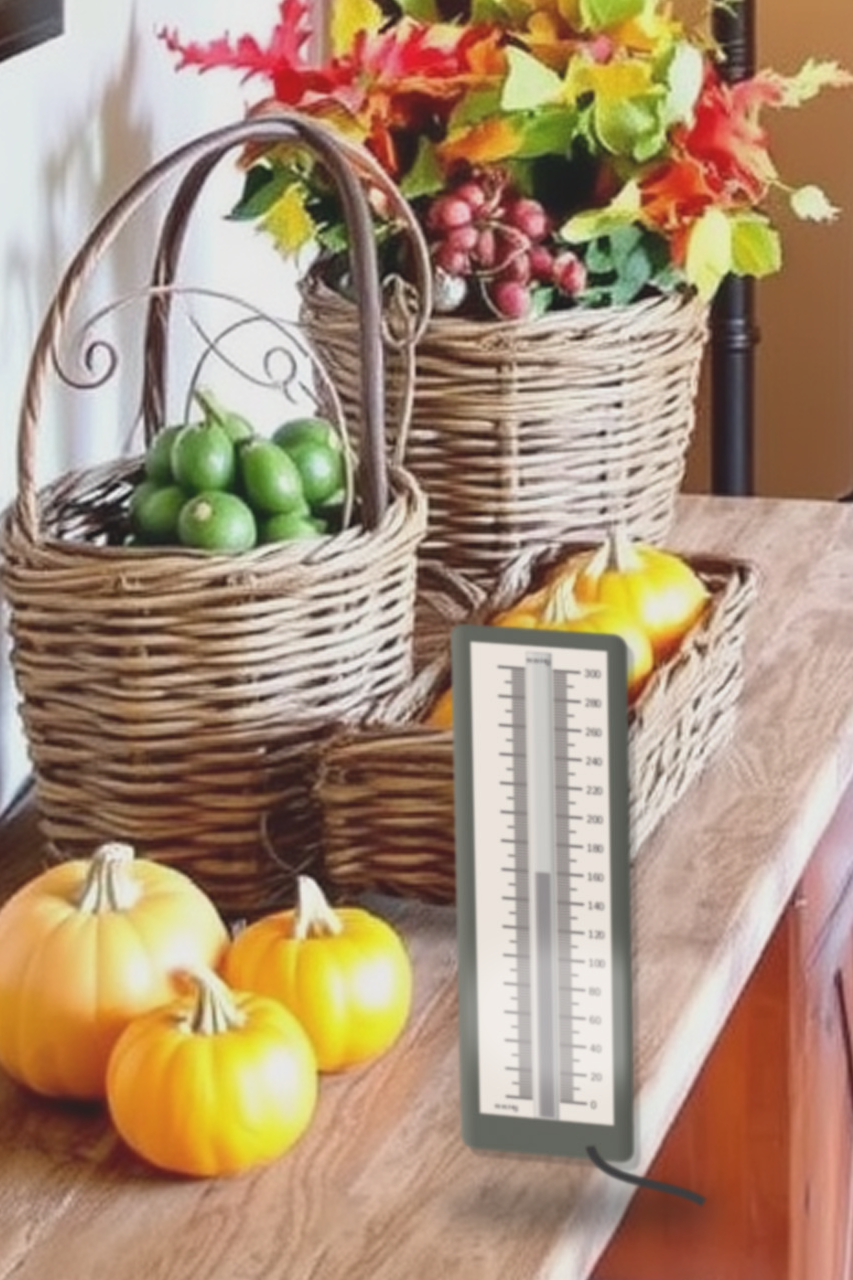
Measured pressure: 160 mmHg
